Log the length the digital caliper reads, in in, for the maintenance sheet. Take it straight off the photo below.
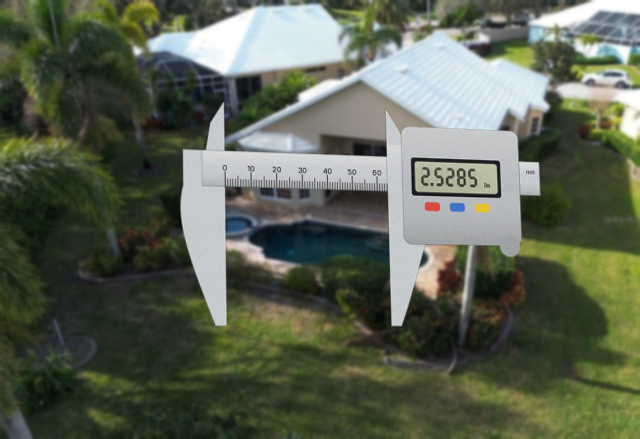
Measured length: 2.5285 in
